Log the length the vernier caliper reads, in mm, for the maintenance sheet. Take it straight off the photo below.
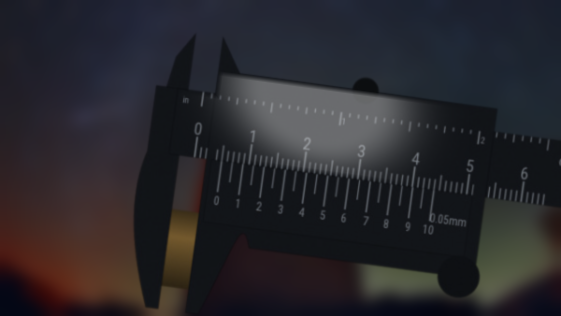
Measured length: 5.0 mm
